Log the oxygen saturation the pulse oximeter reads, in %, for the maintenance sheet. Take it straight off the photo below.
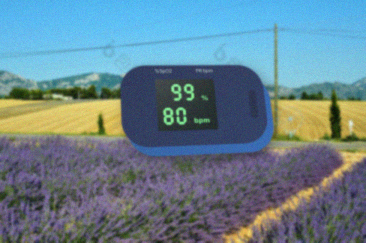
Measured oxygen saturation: 99 %
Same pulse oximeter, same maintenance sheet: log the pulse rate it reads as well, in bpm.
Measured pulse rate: 80 bpm
